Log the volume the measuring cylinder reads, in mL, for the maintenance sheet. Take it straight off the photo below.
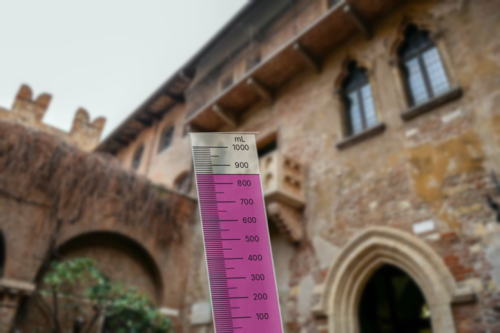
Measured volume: 850 mL
